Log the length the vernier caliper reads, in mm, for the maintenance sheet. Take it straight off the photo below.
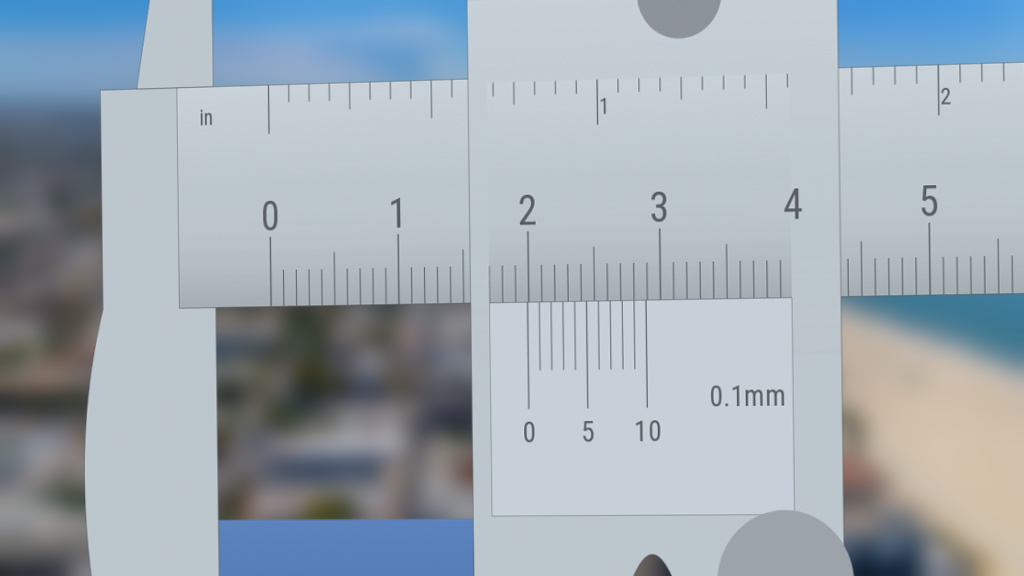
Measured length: 19.9 mm
